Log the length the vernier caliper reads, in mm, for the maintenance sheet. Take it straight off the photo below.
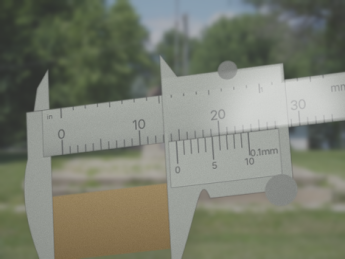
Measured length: 14.6 mm
